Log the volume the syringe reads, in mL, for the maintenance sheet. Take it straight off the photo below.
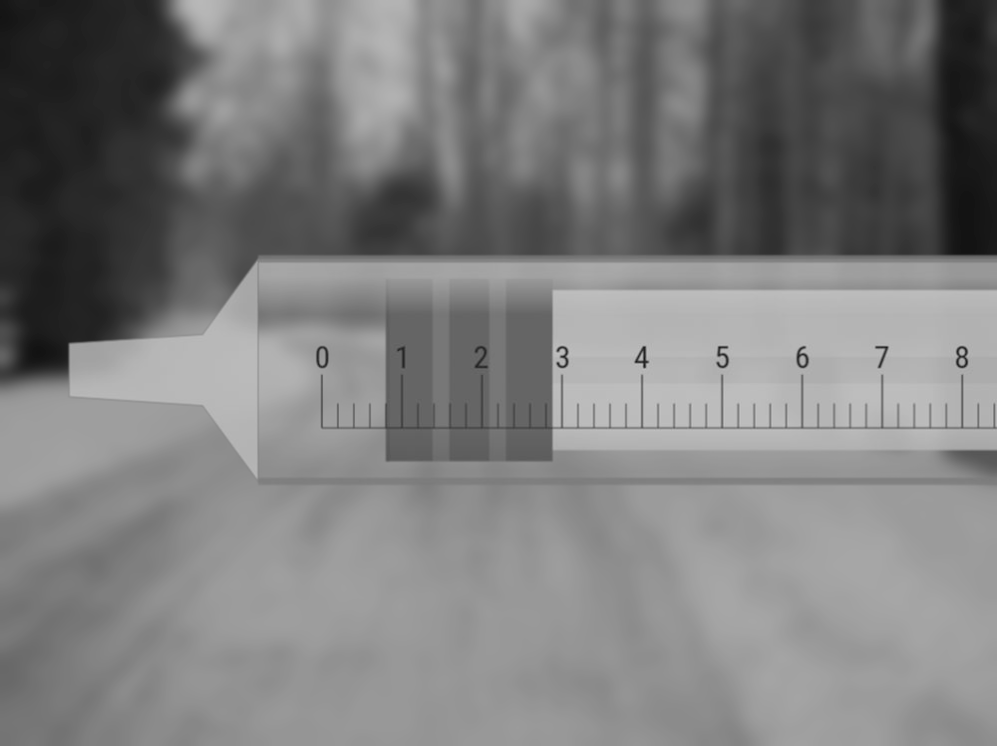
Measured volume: 0.8 mL
